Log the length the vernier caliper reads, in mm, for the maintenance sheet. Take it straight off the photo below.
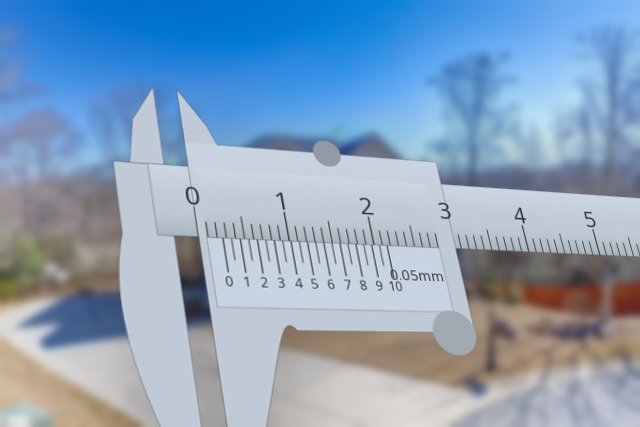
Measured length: 2.6 mm
